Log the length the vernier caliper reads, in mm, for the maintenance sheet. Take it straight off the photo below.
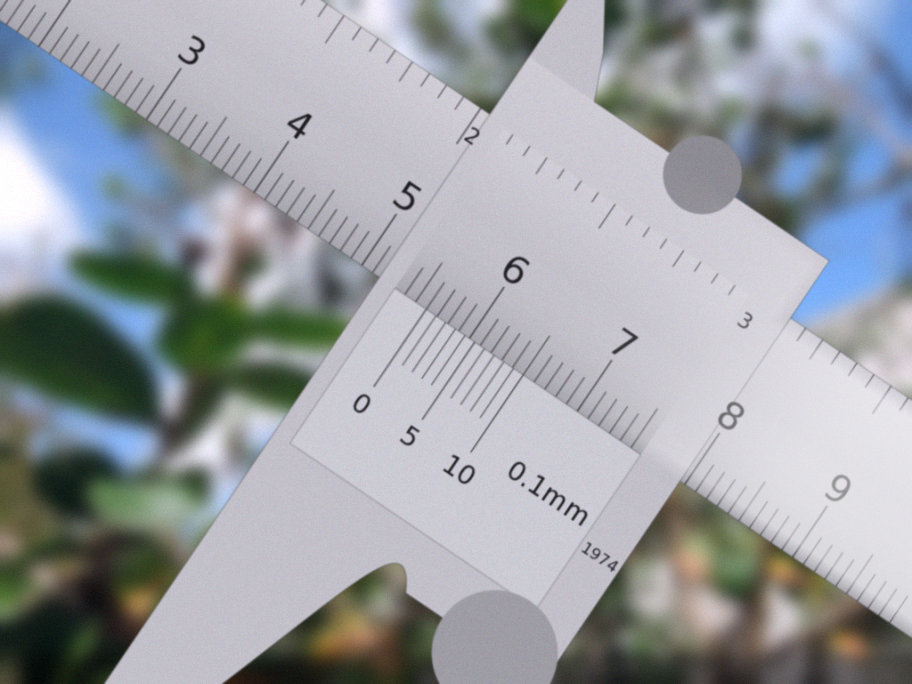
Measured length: 56.0 mm
